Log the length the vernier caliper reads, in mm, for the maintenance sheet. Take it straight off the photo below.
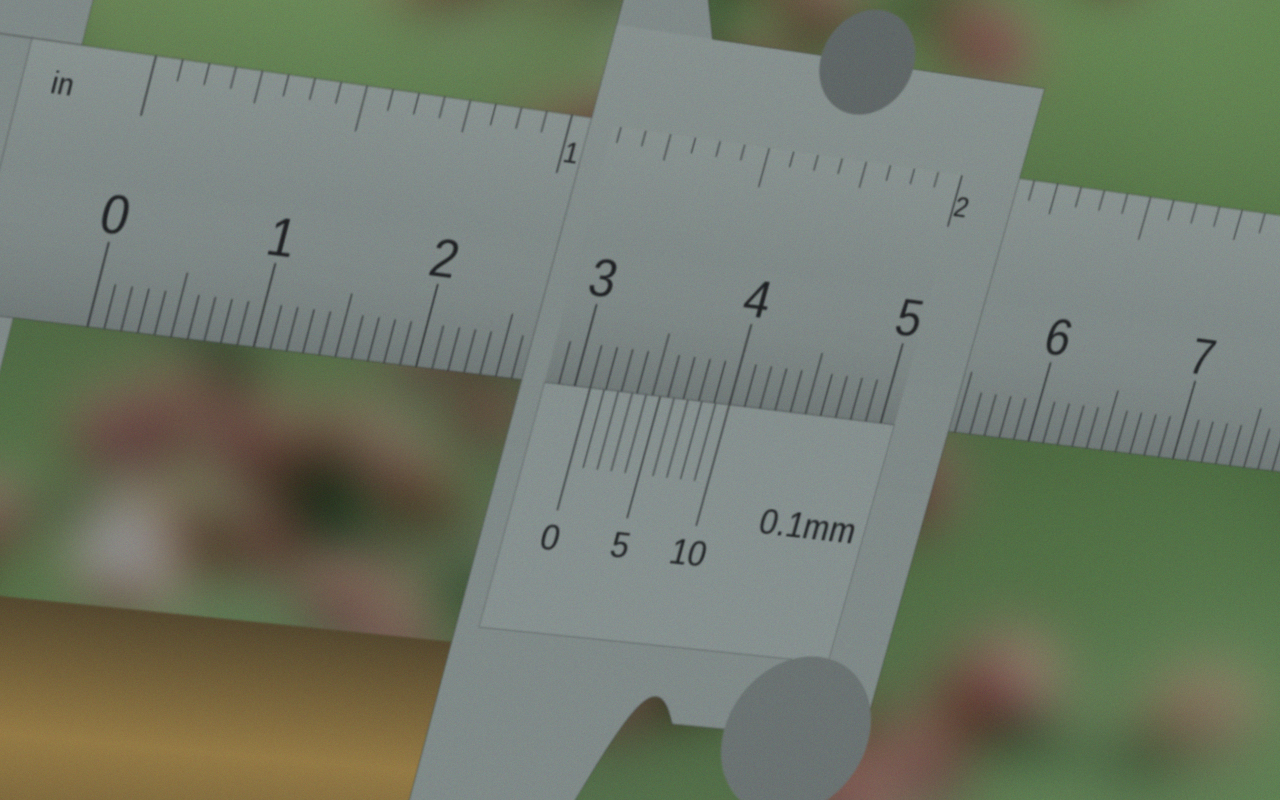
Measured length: 31.0 mm
